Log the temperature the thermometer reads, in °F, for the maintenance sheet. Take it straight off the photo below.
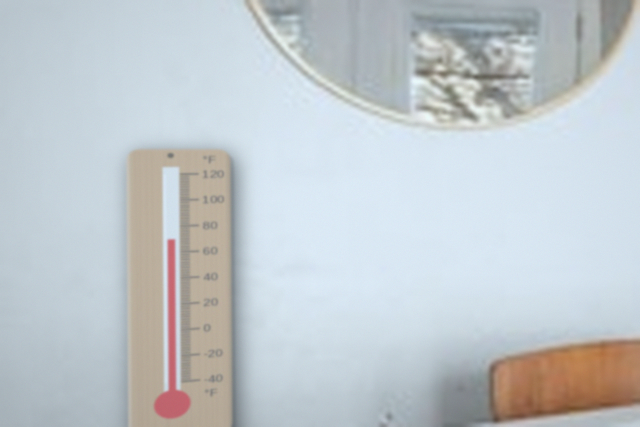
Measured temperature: 70 °F
